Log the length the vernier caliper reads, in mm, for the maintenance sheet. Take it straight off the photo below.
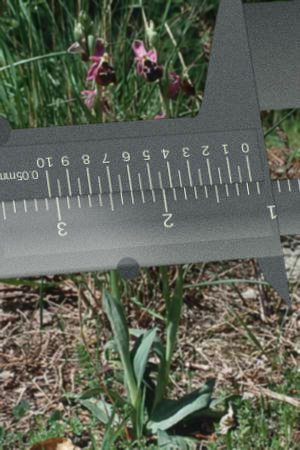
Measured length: 11.6 mm
